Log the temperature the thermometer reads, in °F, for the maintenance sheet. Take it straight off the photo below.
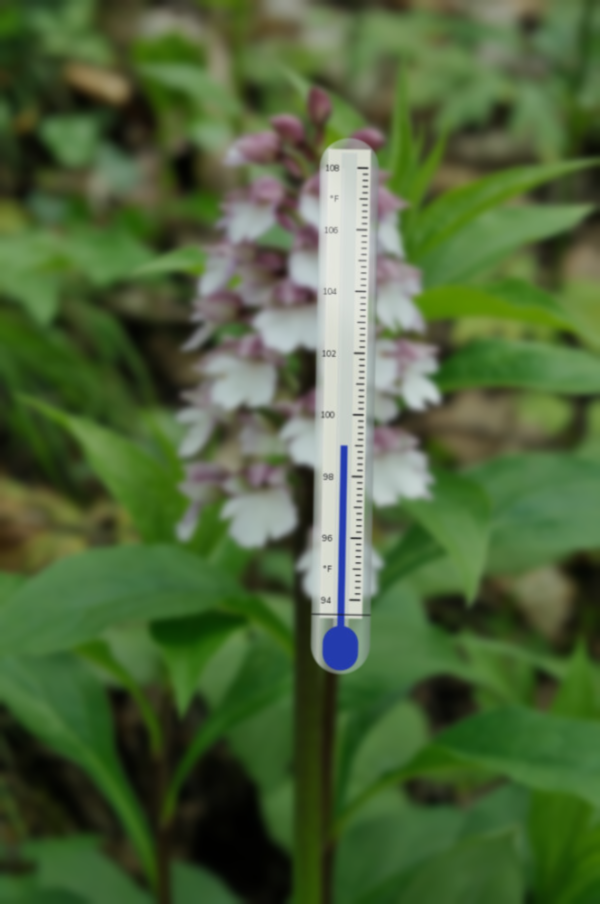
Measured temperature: 99 °F
